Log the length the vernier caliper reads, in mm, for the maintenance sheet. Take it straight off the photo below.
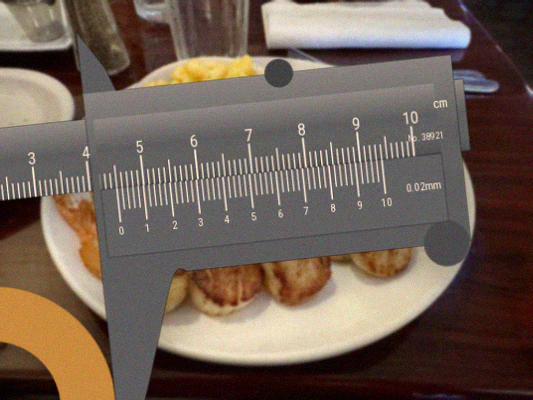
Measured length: 45.0 mm
